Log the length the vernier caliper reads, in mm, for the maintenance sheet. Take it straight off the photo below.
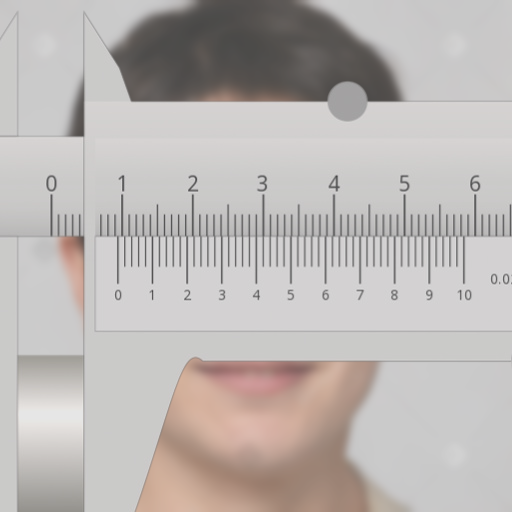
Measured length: 9.4 mm
